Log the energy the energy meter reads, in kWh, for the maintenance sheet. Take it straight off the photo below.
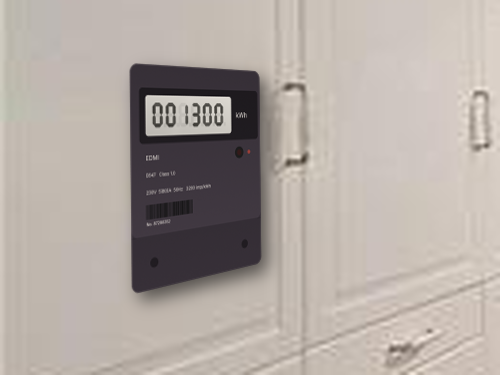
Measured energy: 1300 kWh
